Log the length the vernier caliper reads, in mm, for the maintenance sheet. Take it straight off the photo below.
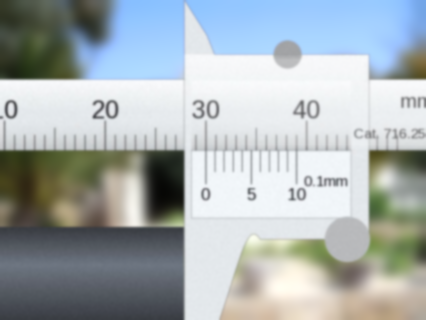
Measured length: 30.0 mm
